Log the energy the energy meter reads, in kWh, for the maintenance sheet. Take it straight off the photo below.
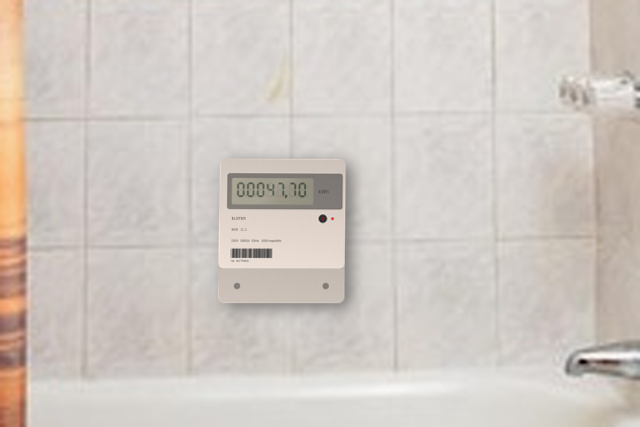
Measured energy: 47.70 kWh
